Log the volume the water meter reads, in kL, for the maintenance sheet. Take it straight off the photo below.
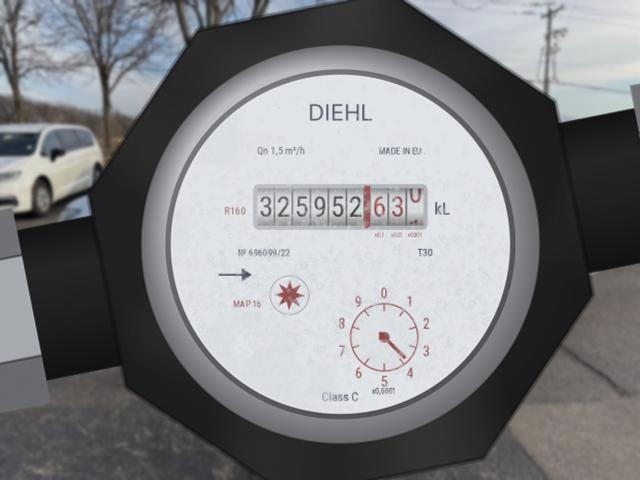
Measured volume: 325952.6303 kL
